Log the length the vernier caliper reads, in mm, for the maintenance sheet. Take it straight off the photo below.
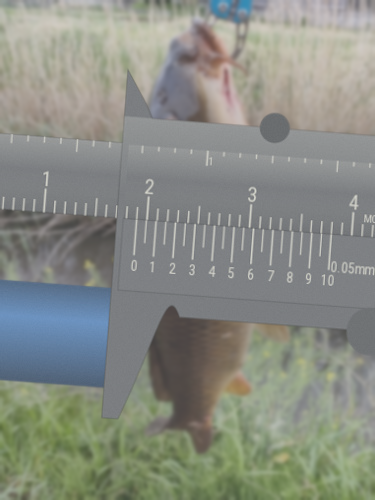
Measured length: 19.0 mm
